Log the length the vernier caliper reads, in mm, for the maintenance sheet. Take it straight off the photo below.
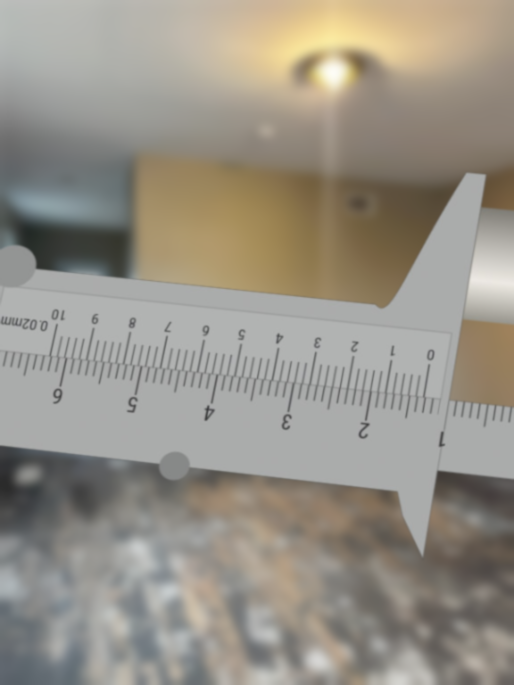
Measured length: 13.2 mm
